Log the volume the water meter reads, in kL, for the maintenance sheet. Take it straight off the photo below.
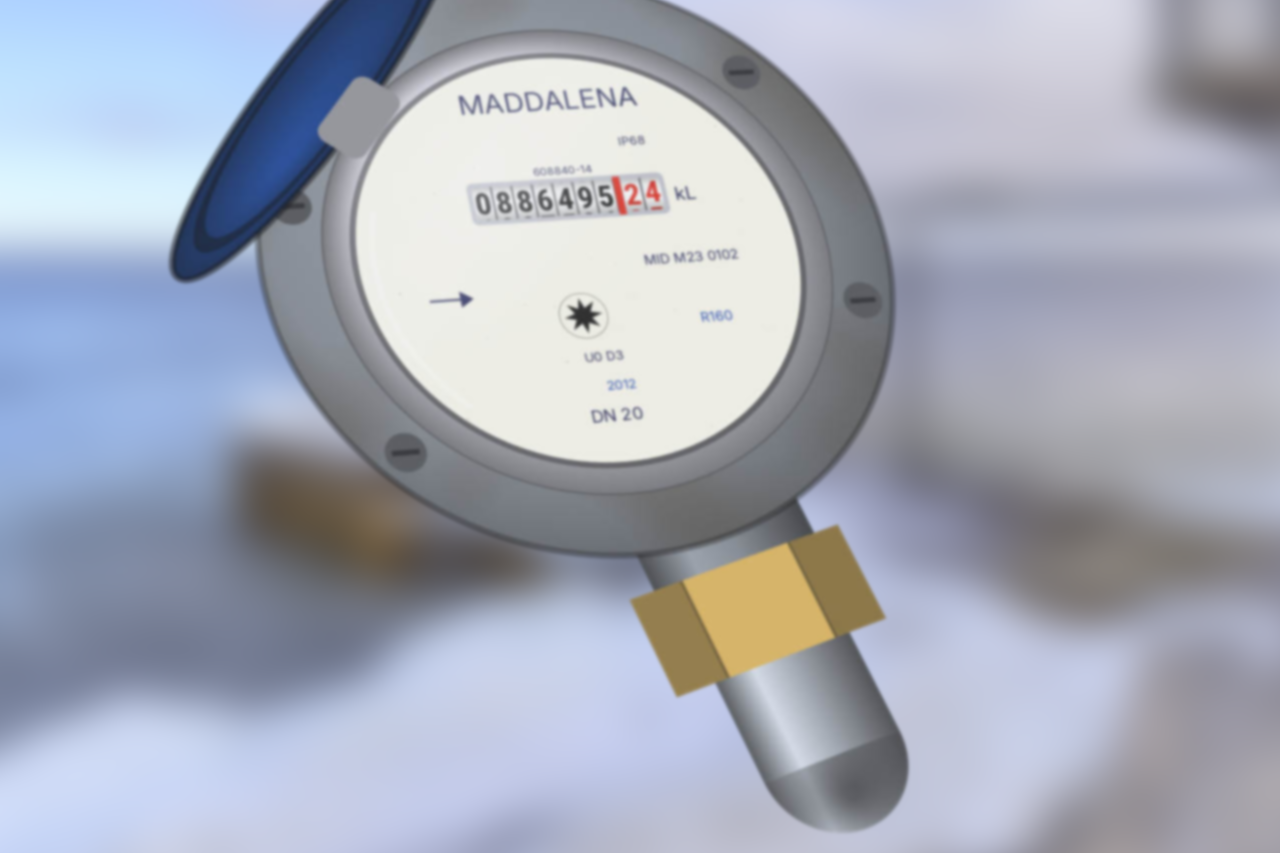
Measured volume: 886495.24 kL
